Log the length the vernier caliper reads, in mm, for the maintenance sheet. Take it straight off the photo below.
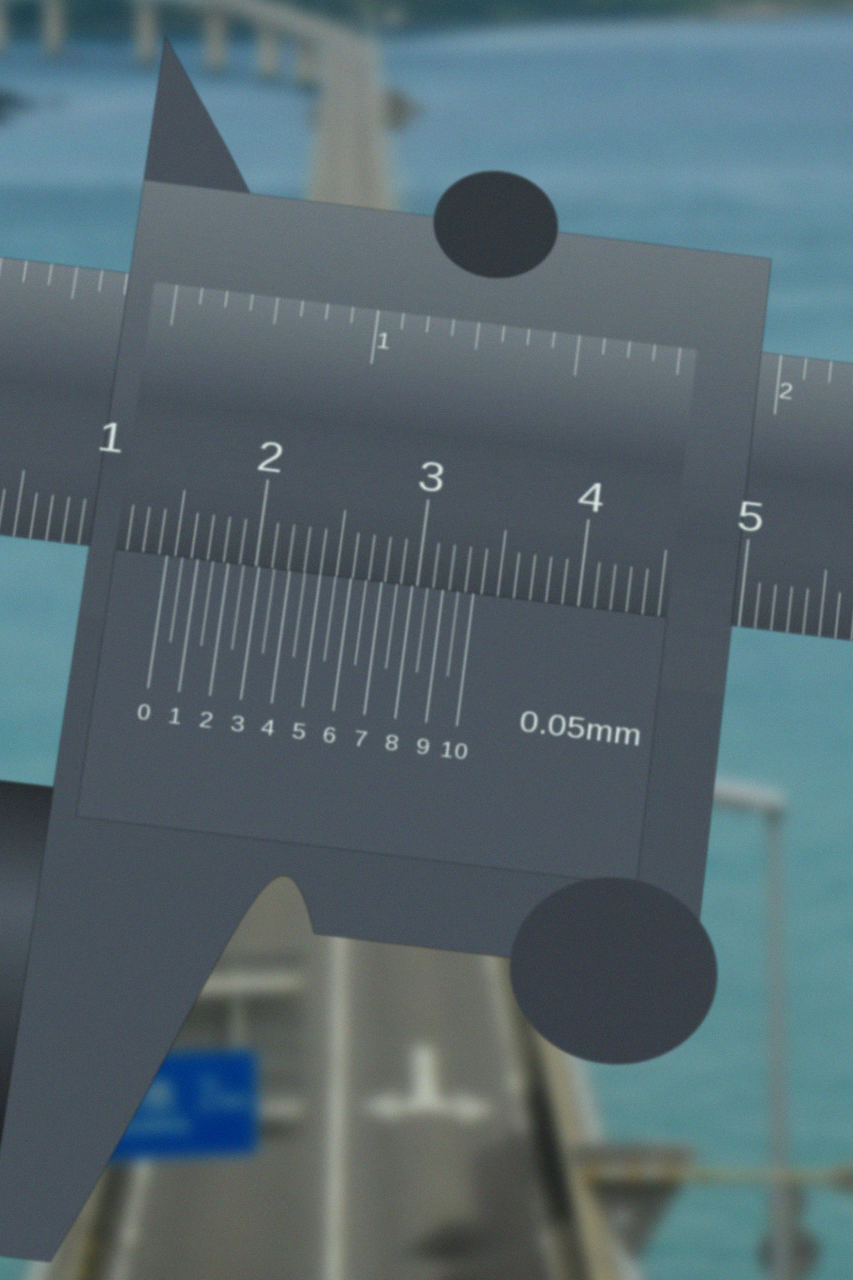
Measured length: 14.5 mm
